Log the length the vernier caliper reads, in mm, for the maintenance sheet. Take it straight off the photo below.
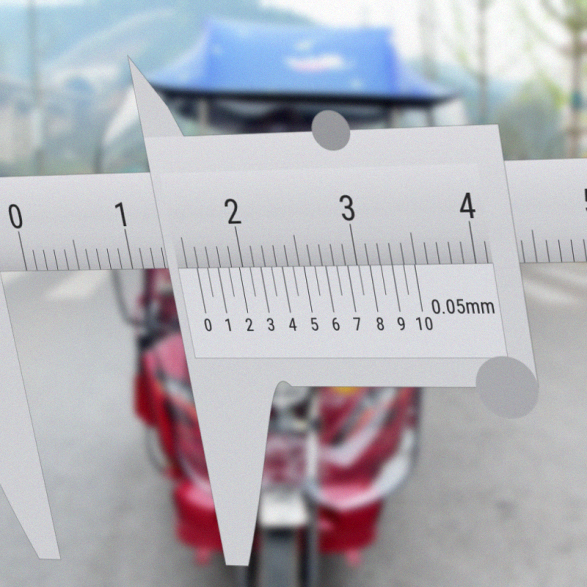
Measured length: 15.9 mm
